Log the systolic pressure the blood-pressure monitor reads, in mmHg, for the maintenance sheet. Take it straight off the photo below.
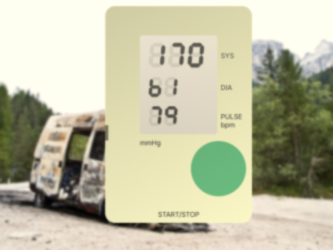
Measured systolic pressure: 170 mmHg
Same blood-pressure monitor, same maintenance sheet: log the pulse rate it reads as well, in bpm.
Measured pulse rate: 79 bpm
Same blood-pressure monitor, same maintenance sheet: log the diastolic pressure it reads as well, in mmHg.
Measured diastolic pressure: 61 mmHg
